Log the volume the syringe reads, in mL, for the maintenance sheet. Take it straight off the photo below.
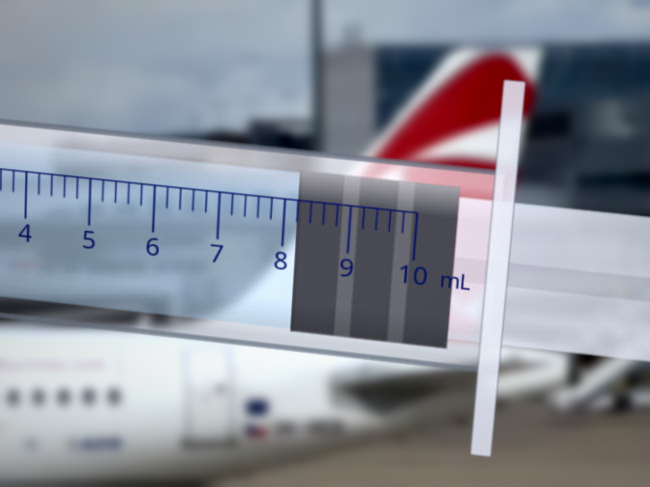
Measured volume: 8.2 mL
